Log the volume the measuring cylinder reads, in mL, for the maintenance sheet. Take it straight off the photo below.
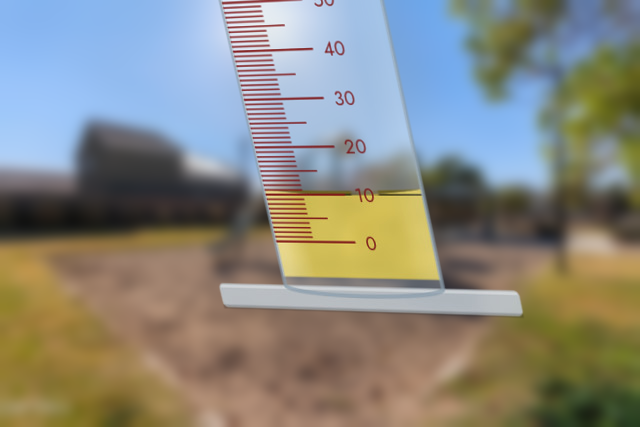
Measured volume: 10 mL
